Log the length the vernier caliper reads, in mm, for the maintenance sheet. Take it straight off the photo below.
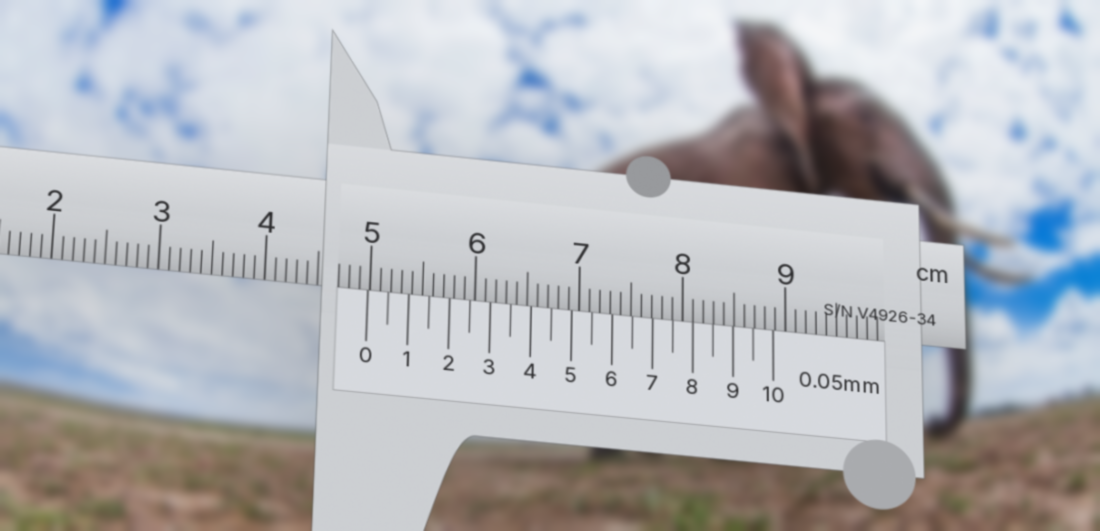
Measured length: 49.8 mm
